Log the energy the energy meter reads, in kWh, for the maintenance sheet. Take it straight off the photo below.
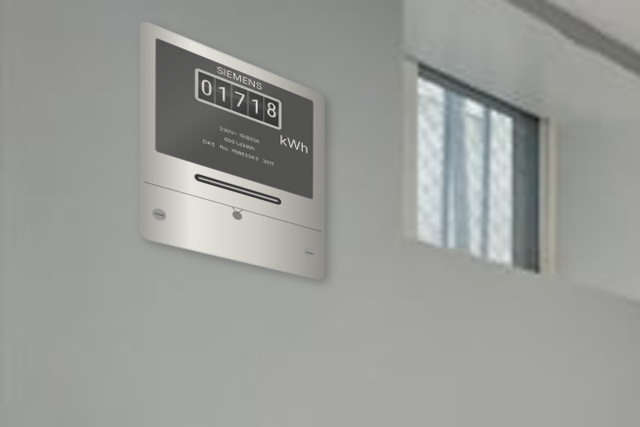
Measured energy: 1718 kWh
